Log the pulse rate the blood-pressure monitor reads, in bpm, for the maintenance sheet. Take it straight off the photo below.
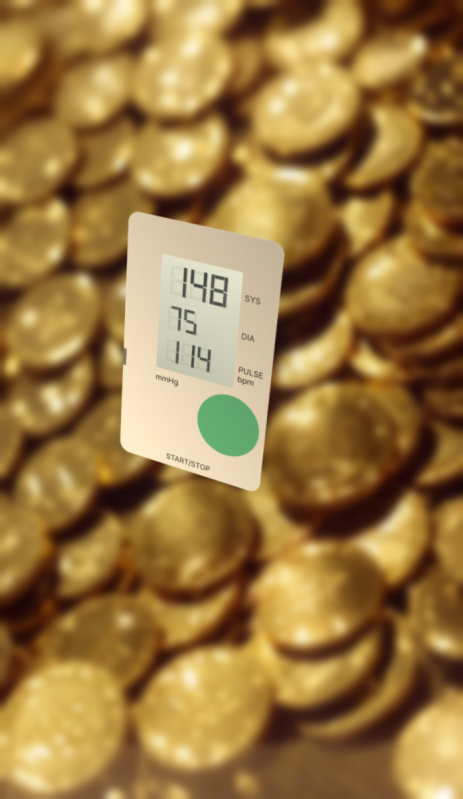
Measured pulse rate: 114 bpm
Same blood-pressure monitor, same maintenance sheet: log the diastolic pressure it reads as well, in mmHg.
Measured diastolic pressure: 75 mmHg
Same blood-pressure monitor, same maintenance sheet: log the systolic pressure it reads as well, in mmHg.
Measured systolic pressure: 148 mmHg
